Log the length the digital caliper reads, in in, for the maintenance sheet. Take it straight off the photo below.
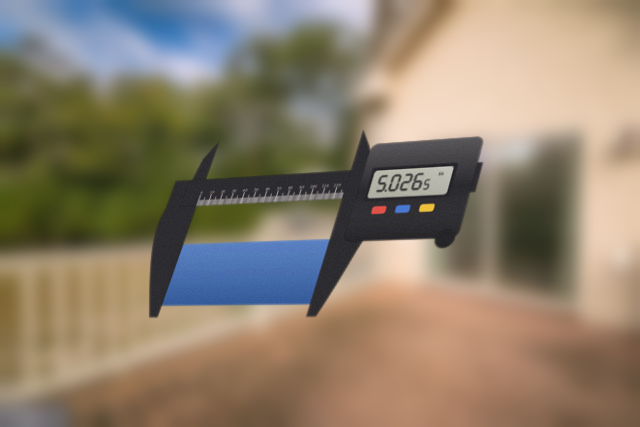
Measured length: 5.0265 in
